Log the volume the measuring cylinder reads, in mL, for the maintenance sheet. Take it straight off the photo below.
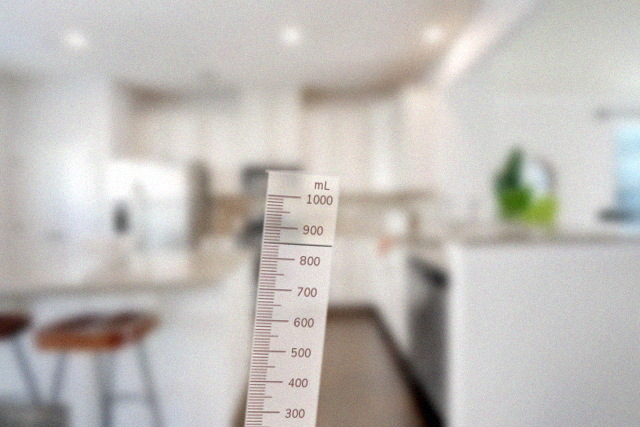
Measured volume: 850 mL
